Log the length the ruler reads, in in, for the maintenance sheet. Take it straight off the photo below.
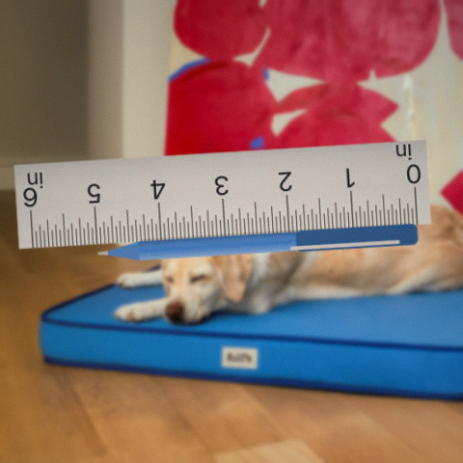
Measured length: 5 in
